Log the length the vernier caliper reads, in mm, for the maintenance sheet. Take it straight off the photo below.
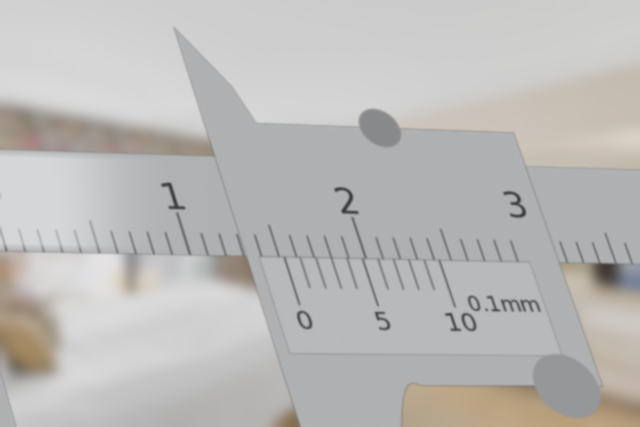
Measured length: 15.3 mm
